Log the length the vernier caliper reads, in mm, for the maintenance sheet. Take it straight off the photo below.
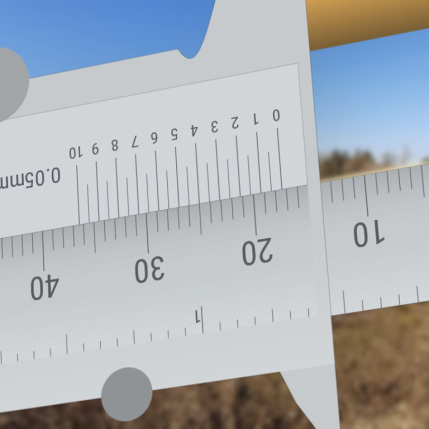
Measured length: 17.4 mm
